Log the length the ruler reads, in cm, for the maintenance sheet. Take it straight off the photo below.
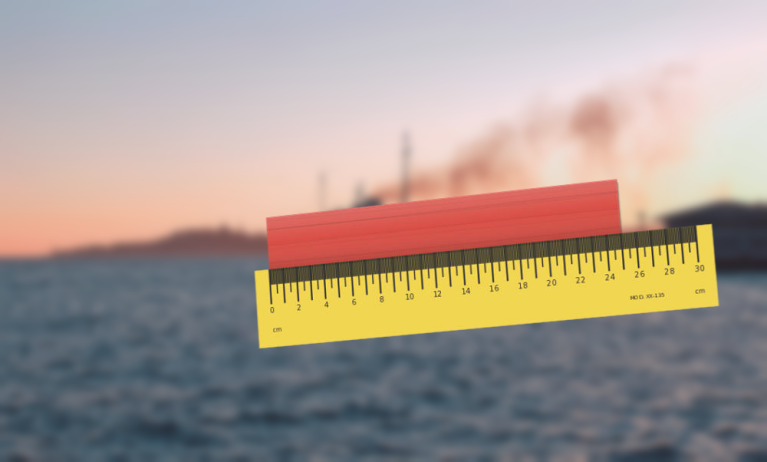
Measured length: 25 cm
